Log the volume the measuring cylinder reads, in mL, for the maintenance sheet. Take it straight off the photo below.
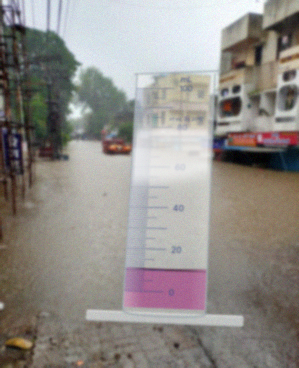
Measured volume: 10 mL
